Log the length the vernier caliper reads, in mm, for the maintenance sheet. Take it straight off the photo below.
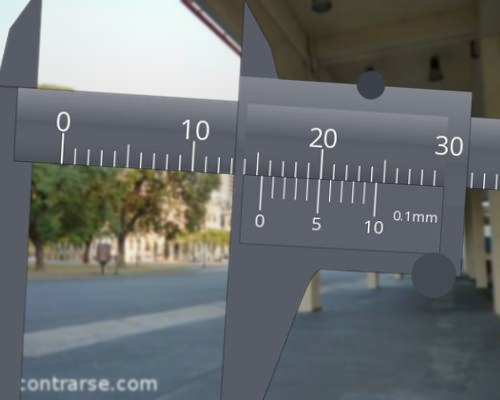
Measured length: 15.4 mm
